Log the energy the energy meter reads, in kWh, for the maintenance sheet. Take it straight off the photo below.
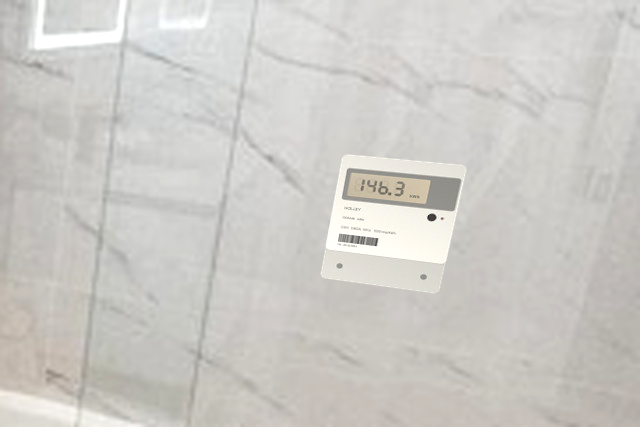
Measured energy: 146.3 kWh
